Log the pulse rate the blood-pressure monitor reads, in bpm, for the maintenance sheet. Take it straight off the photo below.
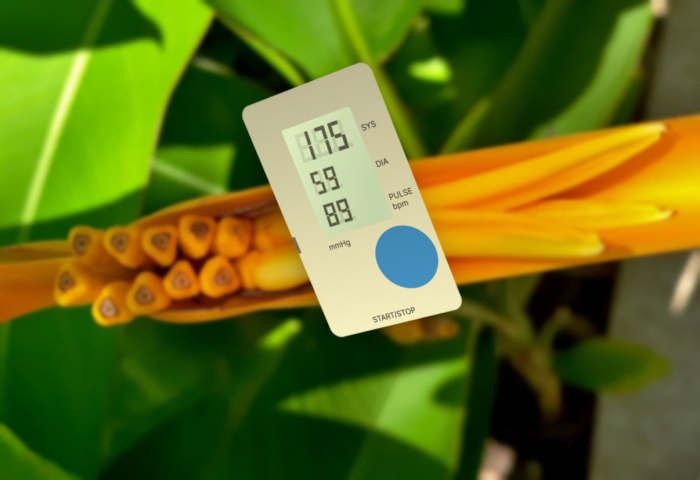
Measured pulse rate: 89 bpm
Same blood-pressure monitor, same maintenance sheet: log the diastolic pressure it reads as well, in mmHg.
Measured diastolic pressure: 59 mmHg
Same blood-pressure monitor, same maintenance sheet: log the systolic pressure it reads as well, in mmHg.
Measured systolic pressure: 175 mmHg
